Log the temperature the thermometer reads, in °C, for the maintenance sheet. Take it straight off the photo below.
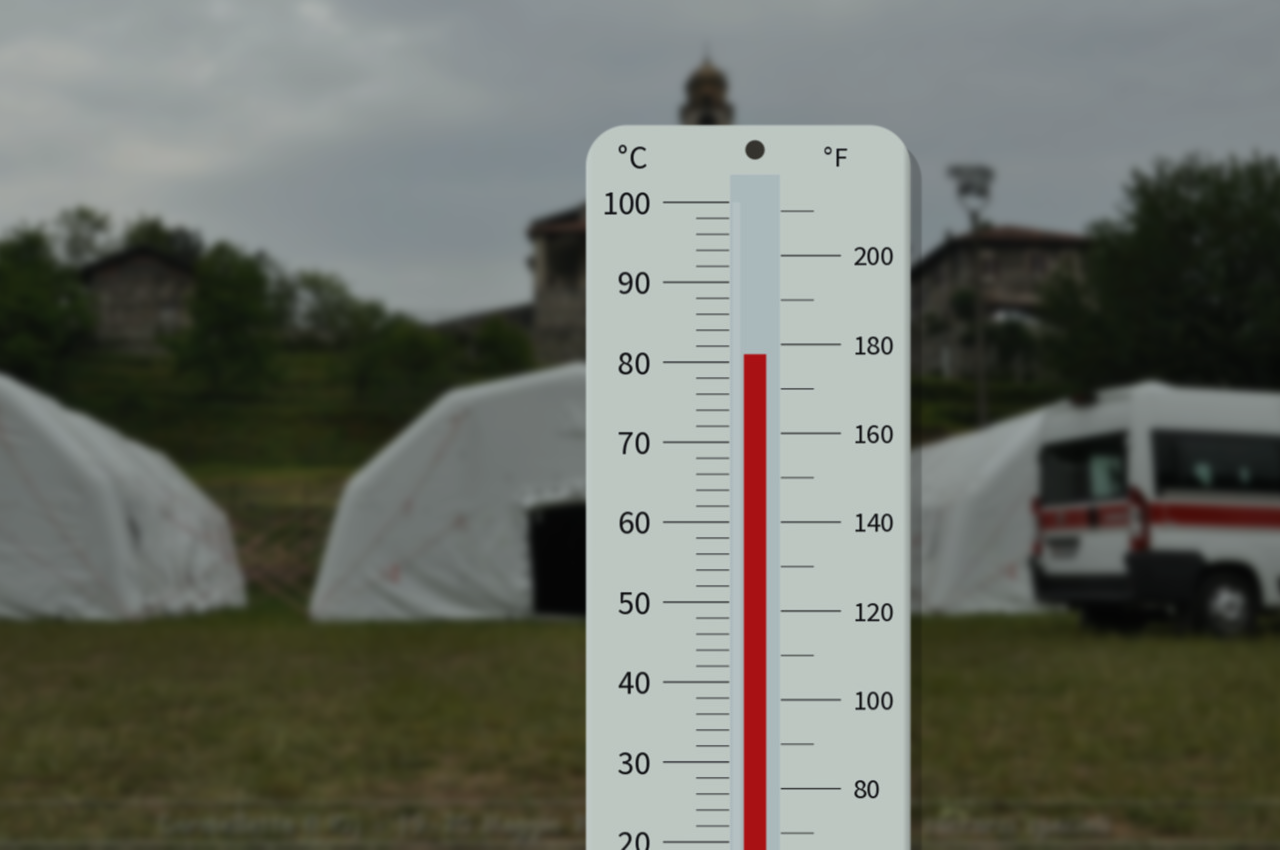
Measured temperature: 81 °C
